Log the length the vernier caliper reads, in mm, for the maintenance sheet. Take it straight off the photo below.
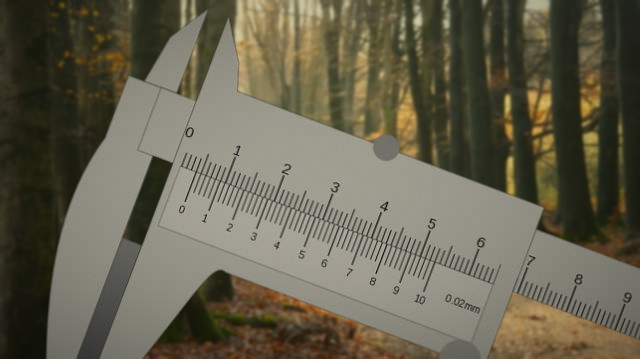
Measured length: 4.0 mm
